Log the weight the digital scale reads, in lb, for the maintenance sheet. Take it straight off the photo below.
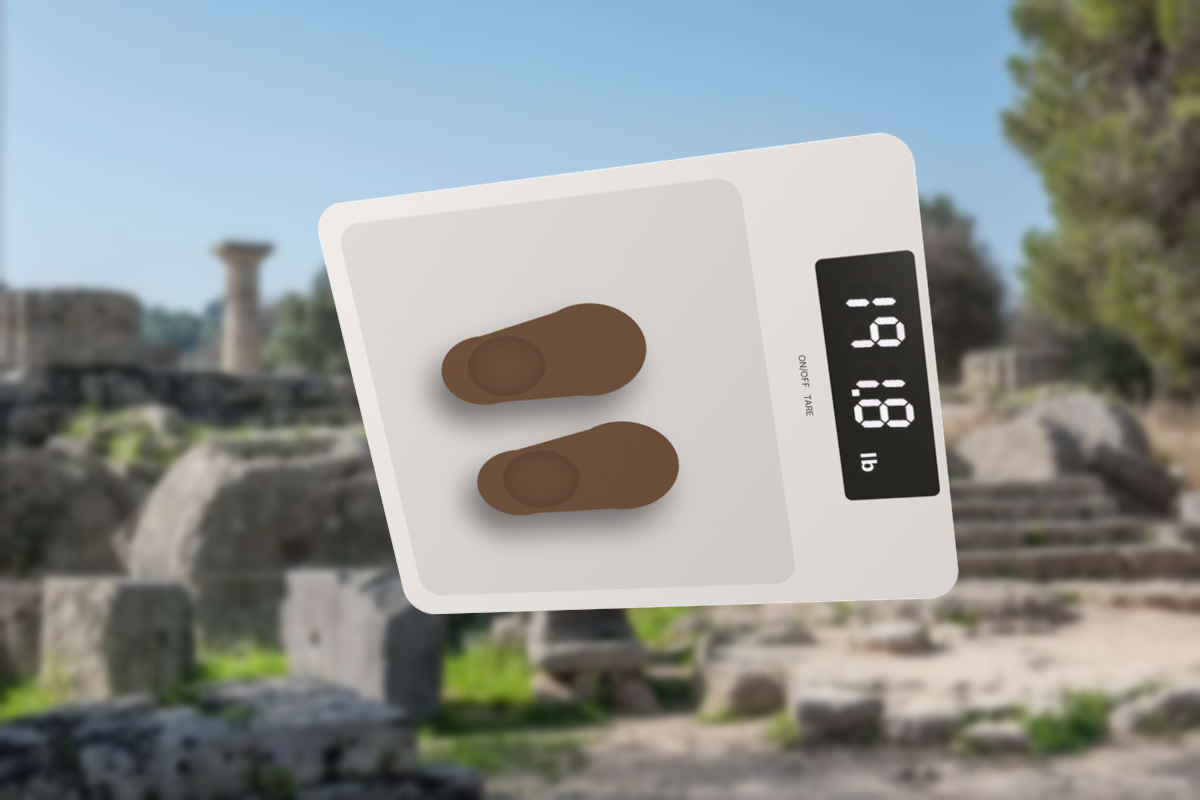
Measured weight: 191.8 lb
